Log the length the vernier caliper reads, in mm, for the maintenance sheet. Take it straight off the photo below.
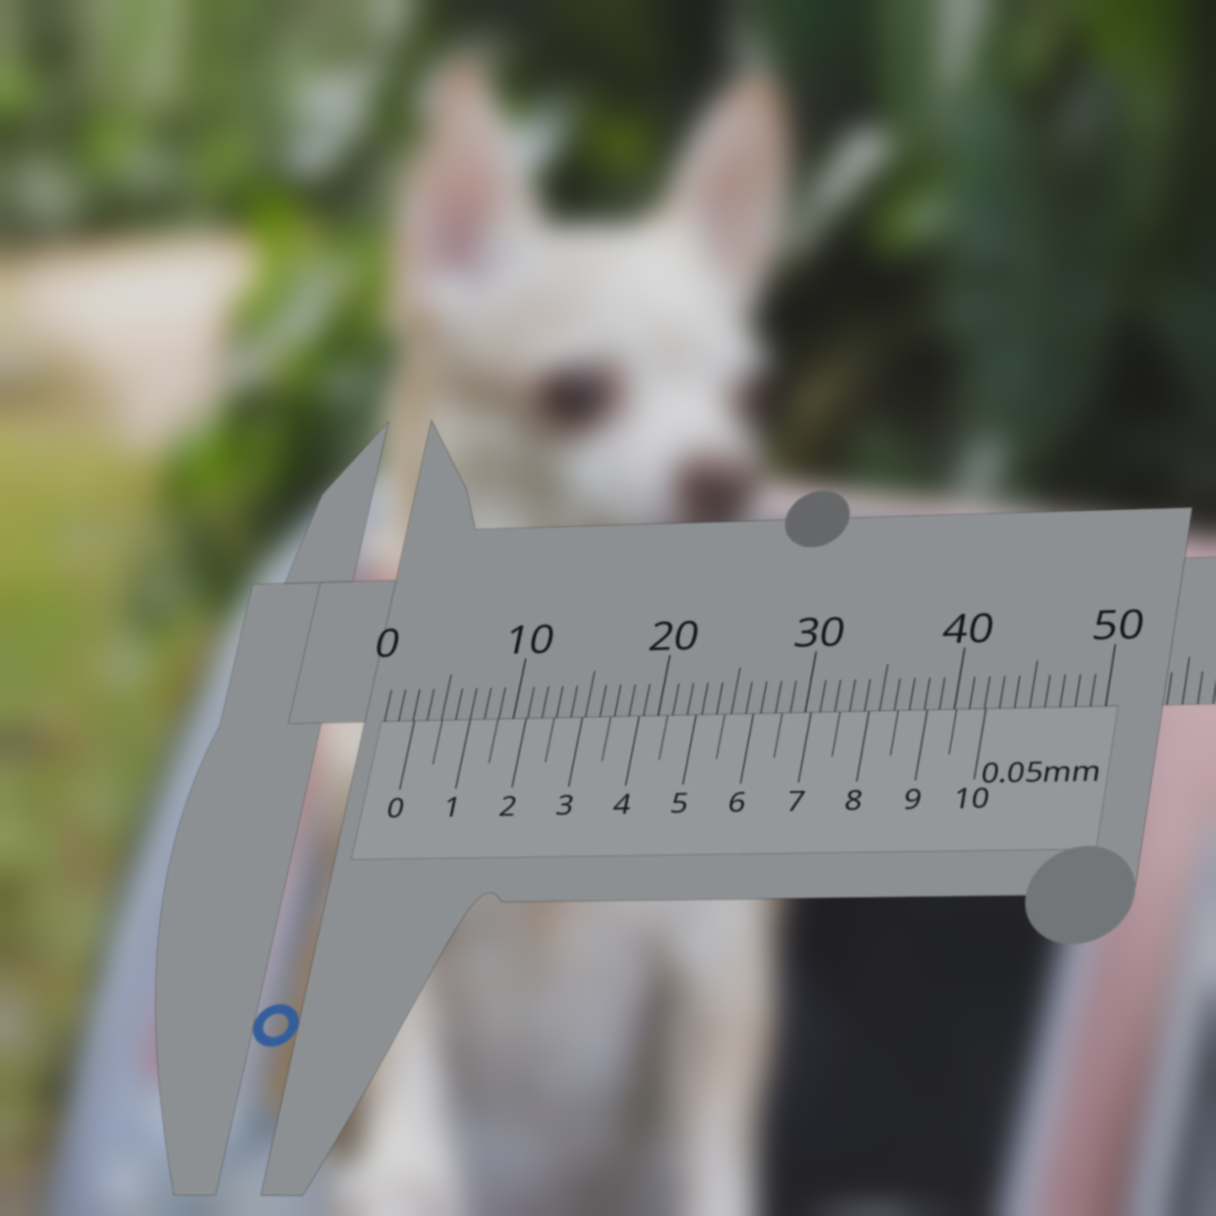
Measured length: 3.1 mm
